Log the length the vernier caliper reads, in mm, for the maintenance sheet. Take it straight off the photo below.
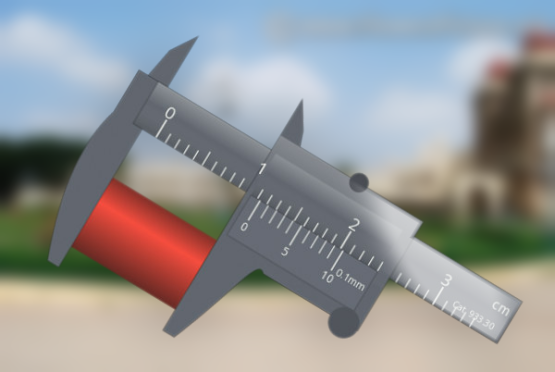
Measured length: 11.3 mm
